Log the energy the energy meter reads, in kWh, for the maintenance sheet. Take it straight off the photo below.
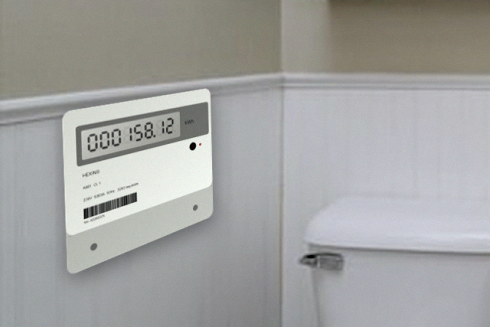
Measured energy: 158.12 kWh
